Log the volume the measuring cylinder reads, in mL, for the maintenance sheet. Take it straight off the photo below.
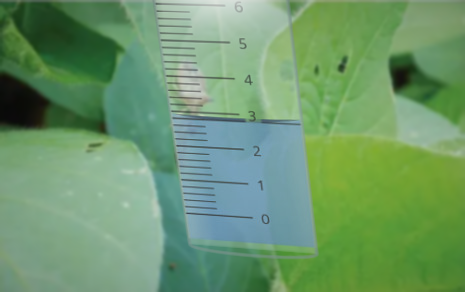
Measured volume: 2.8 mL
